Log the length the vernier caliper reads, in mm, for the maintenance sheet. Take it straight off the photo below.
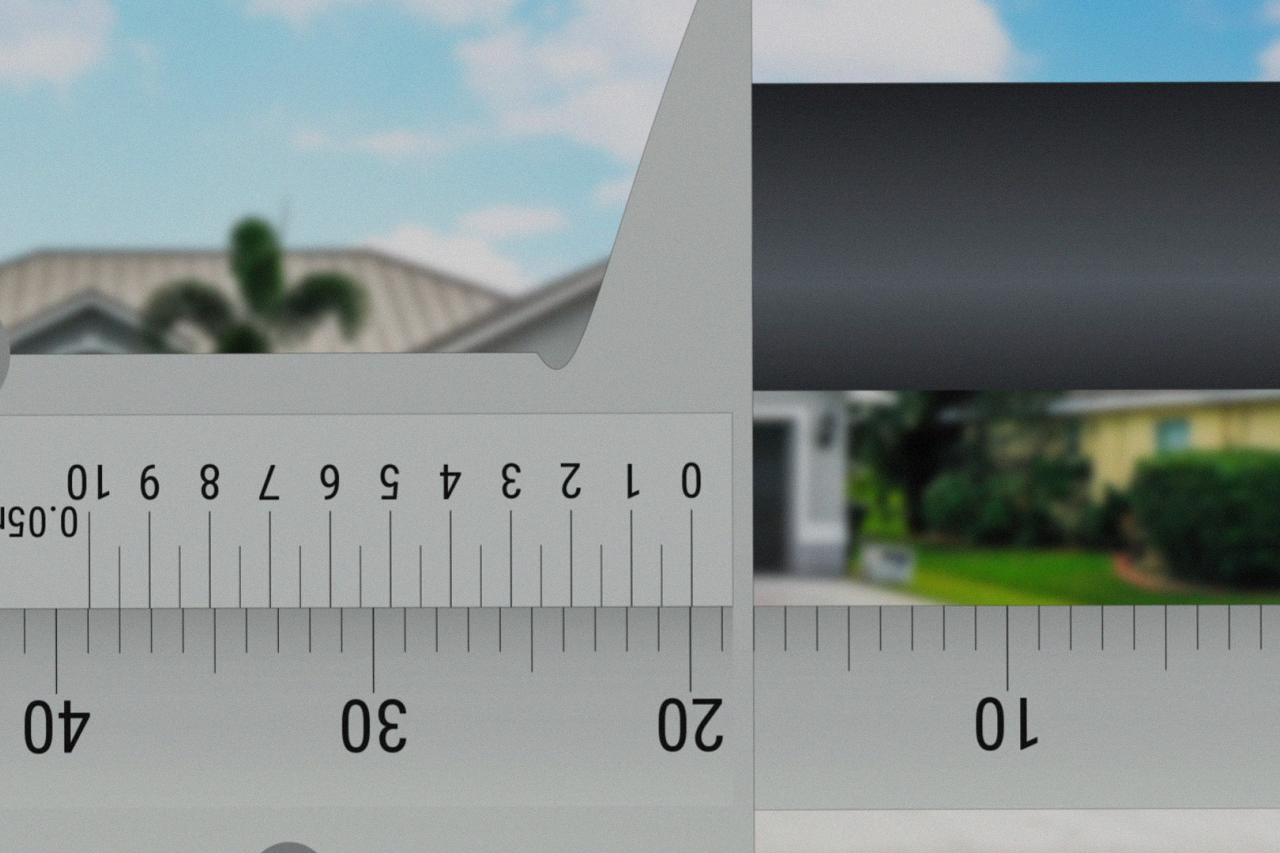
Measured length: 19.95 mm
